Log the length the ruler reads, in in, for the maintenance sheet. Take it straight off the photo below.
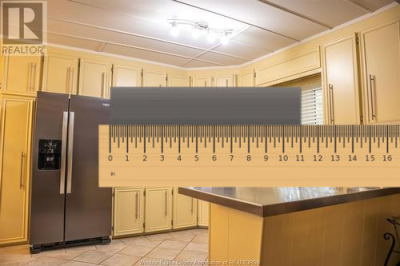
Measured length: 11 in
